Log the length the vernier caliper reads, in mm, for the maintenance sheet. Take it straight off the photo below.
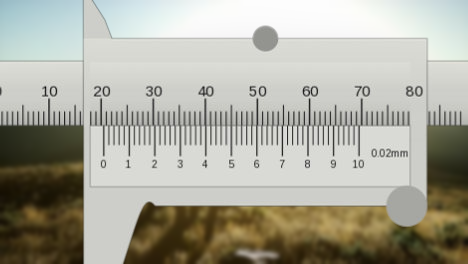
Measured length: 20.5 mm
